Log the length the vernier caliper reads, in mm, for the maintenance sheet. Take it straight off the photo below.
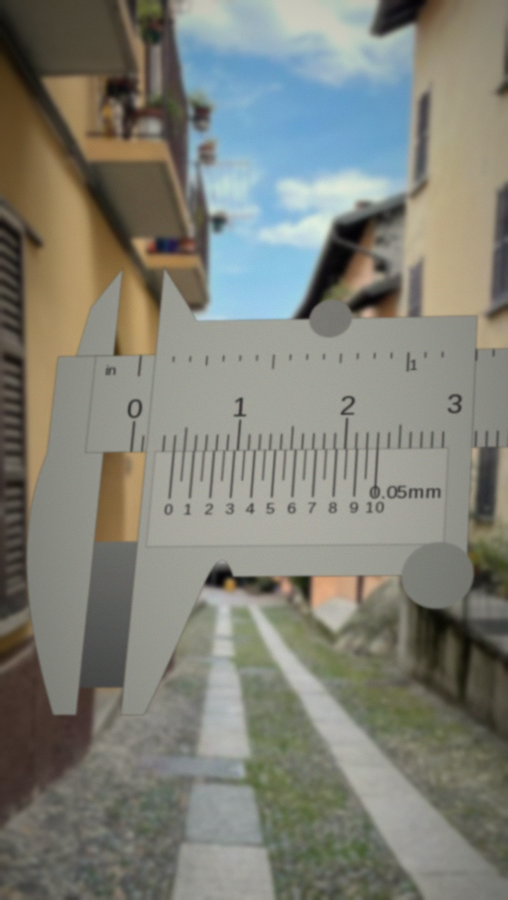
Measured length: 4.0 mm
